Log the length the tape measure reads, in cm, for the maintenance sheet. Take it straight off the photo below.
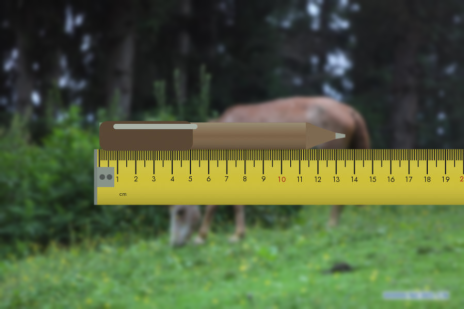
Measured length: 13.5 cm
